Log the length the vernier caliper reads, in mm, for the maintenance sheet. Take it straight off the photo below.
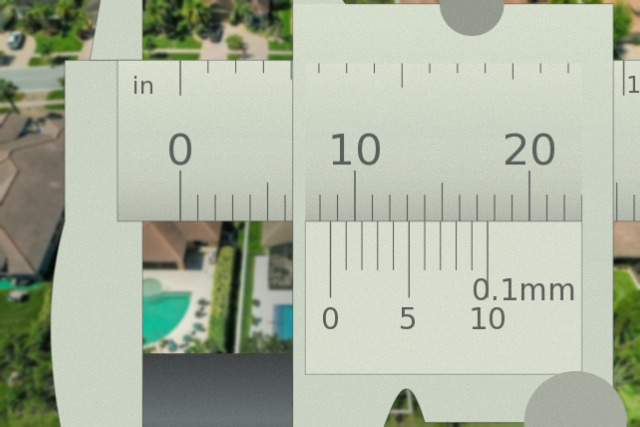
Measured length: 8.6 mm
